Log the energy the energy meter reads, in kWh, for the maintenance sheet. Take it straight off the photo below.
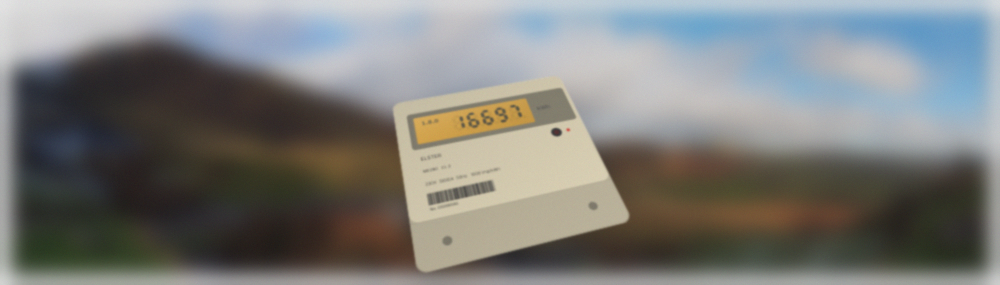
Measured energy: 16697 kWh
